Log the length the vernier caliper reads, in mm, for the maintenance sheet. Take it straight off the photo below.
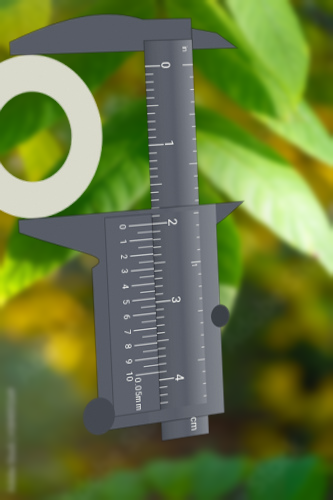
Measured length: 20.0 mm
